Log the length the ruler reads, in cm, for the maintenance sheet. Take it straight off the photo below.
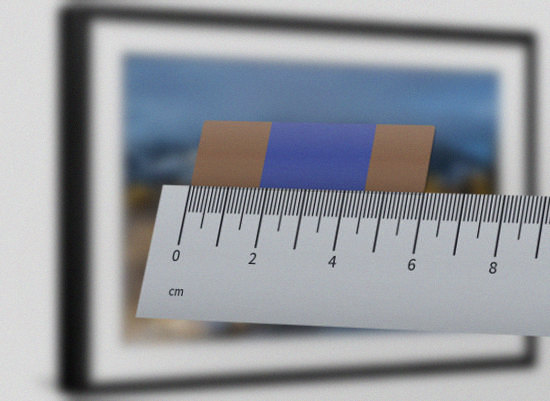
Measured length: 6 cm
